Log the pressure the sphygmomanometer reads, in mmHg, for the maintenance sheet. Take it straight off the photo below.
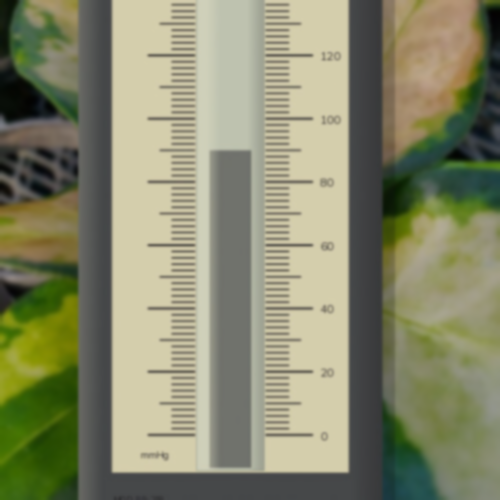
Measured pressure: 90 mmHg
